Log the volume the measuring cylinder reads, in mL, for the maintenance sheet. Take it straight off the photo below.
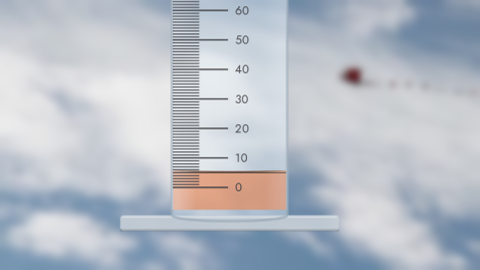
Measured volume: 5 mL
